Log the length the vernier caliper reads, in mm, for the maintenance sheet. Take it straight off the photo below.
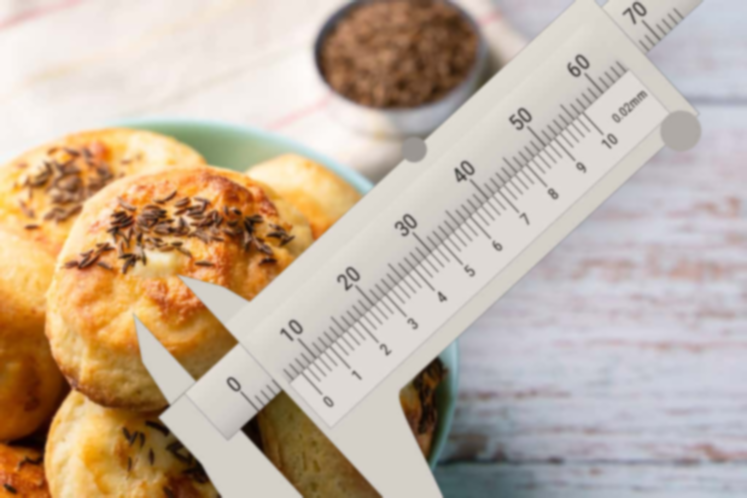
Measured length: 7.4 mm
